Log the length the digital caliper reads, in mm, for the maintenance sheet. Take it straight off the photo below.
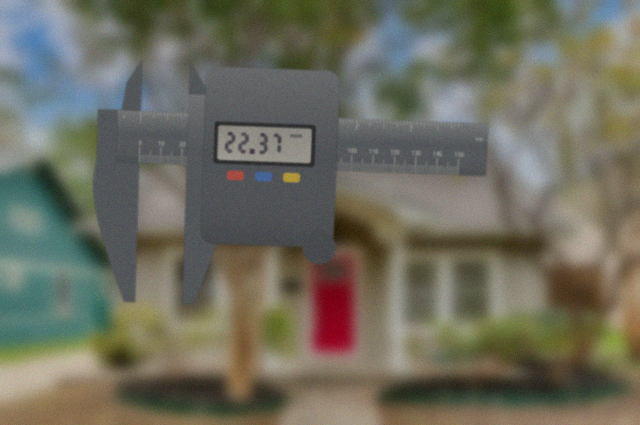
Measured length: 22.37 mm
